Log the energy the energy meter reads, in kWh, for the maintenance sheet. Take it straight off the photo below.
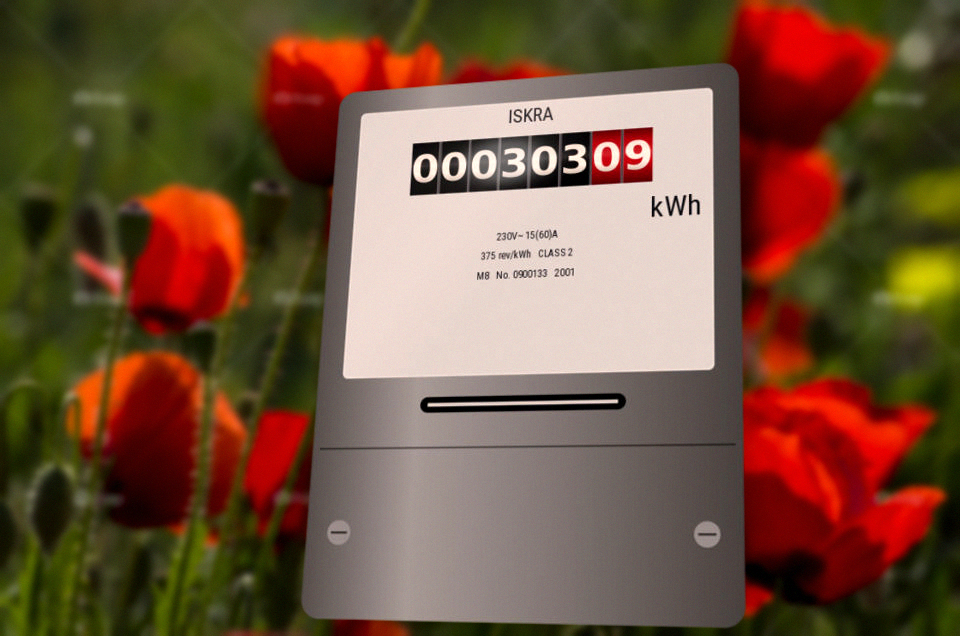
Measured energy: 303.09 kWh
